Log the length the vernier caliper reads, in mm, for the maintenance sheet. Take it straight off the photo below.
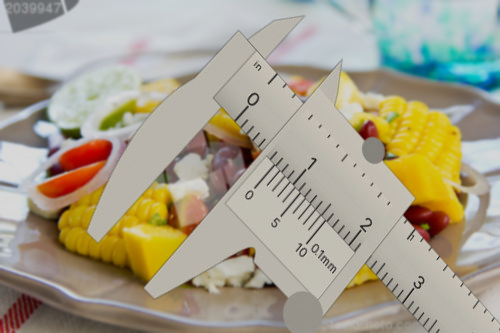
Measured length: 6.8 mm
